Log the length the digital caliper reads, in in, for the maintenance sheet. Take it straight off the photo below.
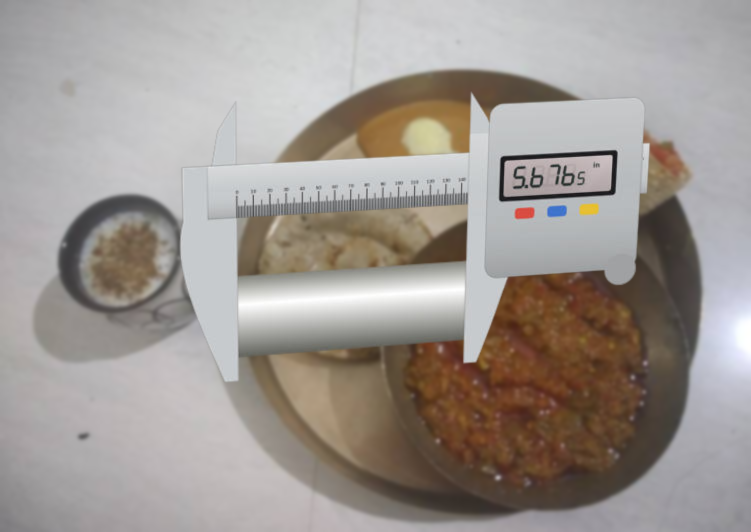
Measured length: 5.6765 in
